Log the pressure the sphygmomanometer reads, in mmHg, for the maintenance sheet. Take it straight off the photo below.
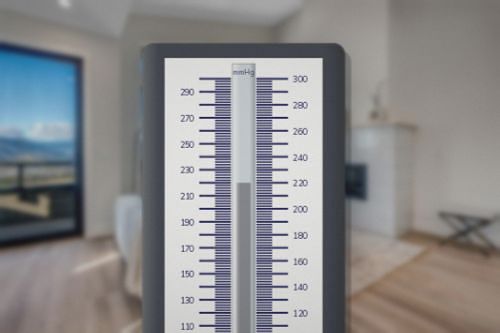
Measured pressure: 220 mmHg
